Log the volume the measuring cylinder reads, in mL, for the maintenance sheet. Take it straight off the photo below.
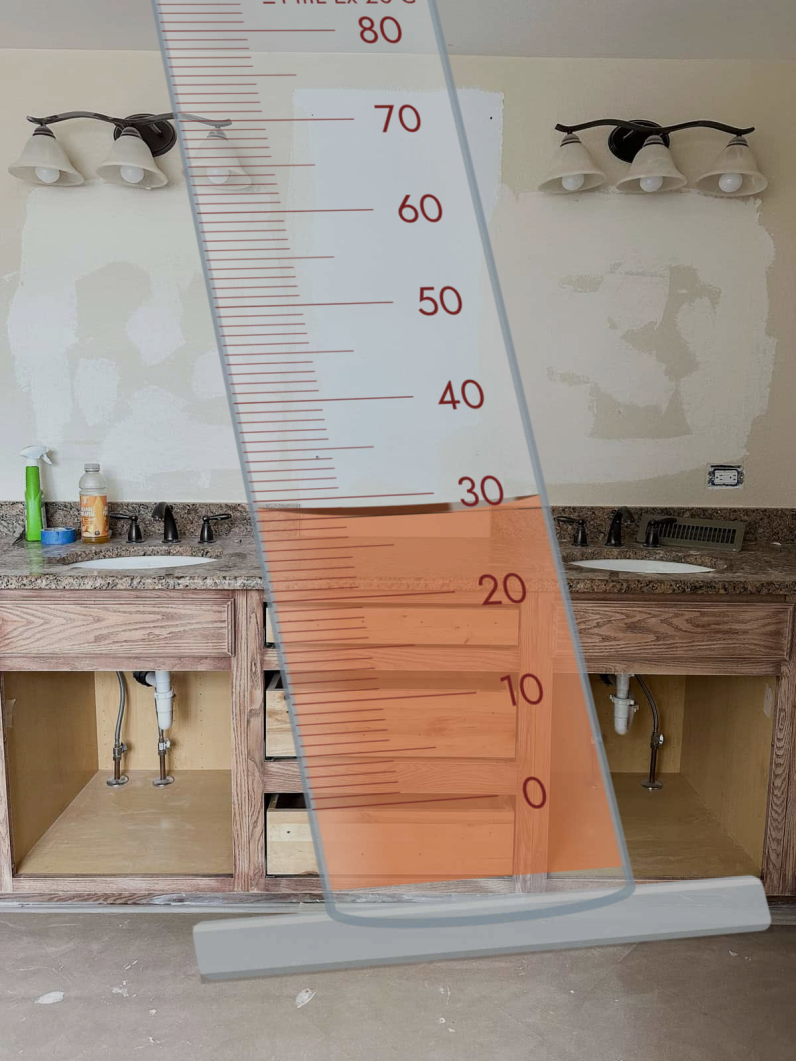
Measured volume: 28 mL
